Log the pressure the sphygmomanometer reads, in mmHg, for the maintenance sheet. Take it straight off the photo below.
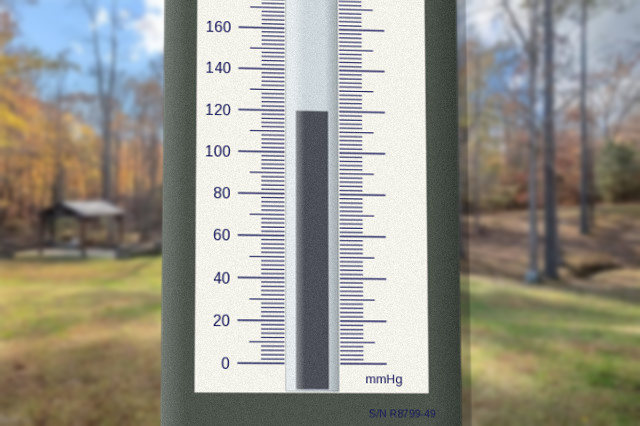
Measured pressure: 120 mmHg
